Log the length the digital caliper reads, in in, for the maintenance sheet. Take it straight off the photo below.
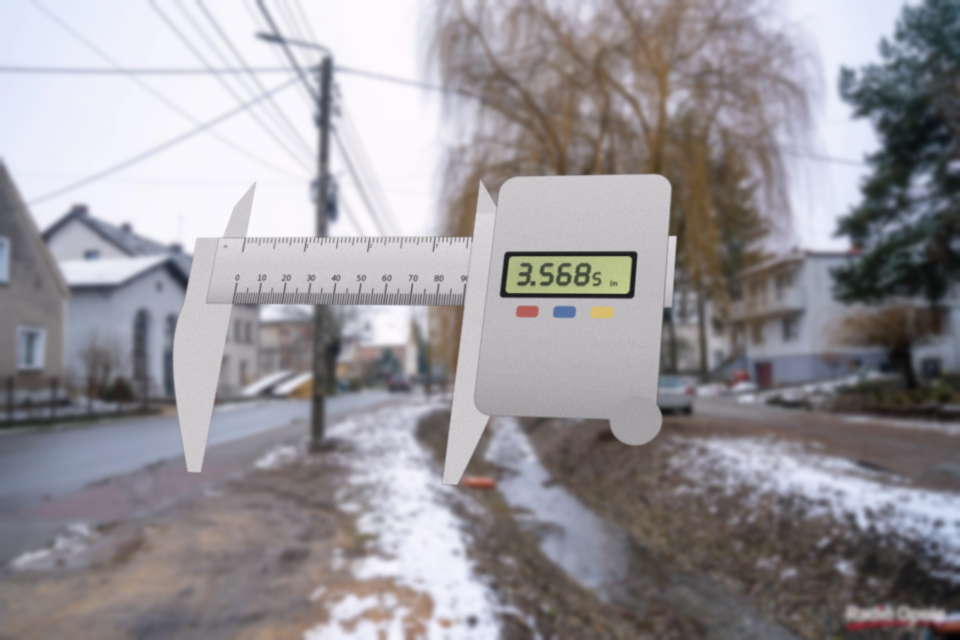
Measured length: 3.5685 in
